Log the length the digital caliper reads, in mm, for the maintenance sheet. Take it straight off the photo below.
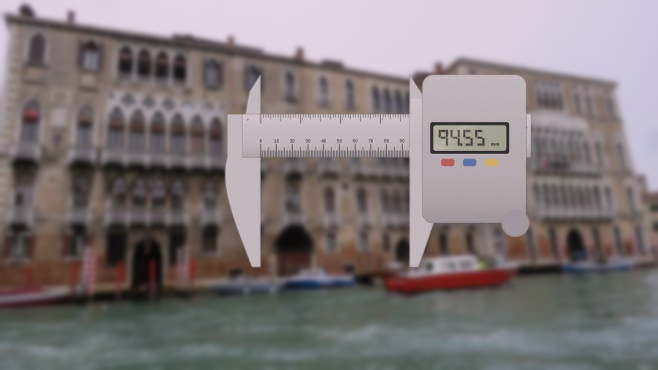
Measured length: 94.55 mm
